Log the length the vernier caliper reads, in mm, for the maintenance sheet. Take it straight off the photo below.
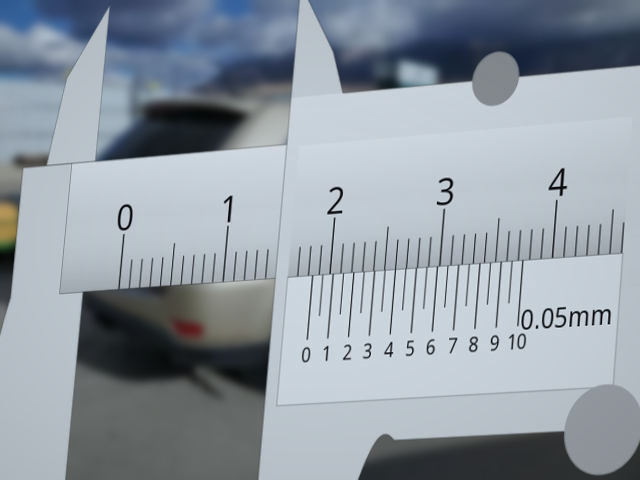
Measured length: 18.4 mm
